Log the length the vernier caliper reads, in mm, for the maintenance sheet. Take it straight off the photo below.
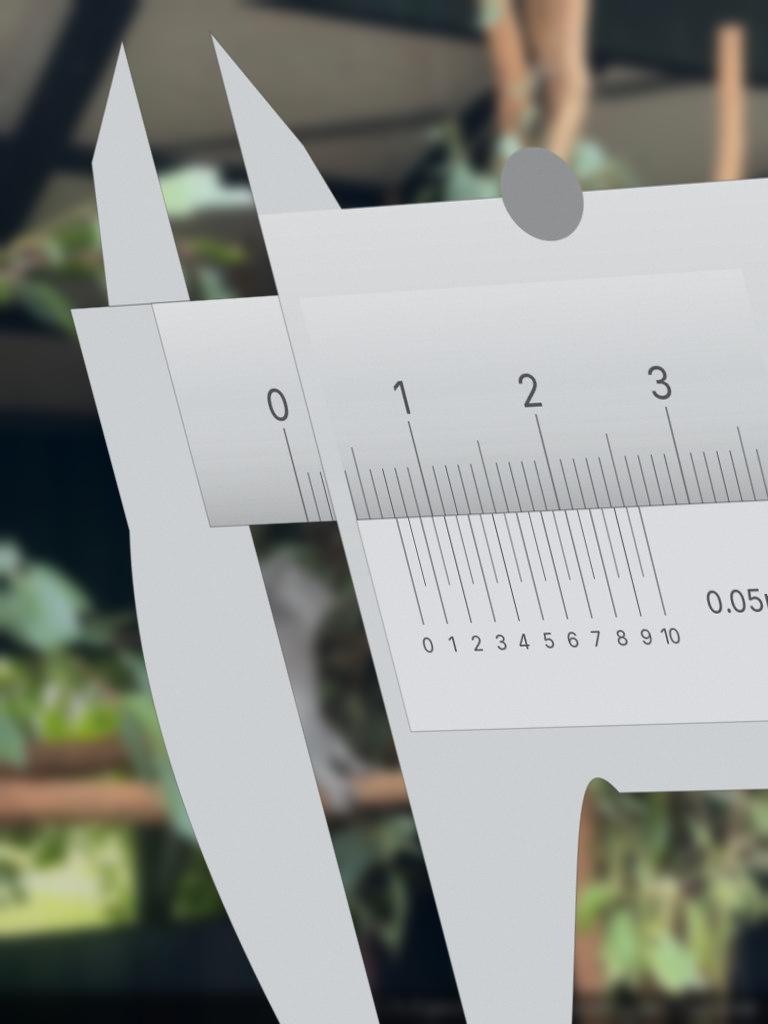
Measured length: 7.1 mm
